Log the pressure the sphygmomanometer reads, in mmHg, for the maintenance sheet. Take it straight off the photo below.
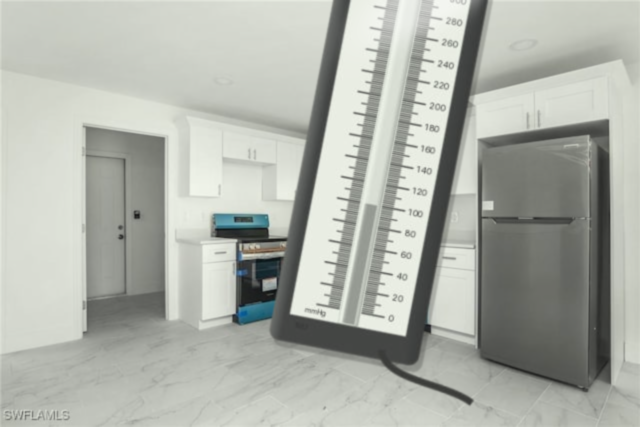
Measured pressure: 100 mmHg
